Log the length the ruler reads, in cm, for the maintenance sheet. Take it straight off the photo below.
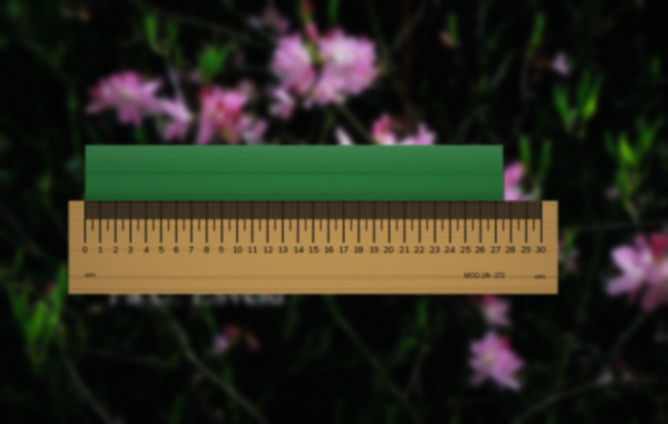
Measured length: 27.5 cm
